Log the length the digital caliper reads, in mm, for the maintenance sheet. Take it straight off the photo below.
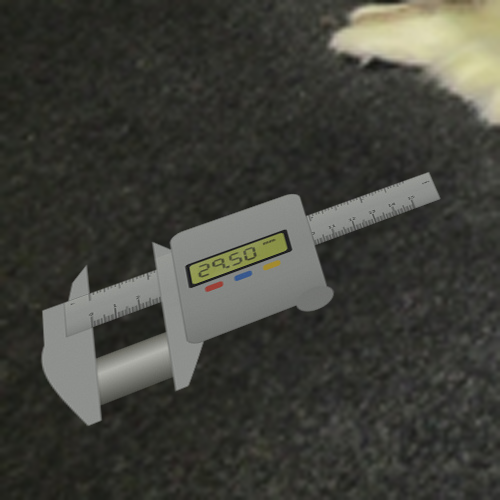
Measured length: 29.50 mm
